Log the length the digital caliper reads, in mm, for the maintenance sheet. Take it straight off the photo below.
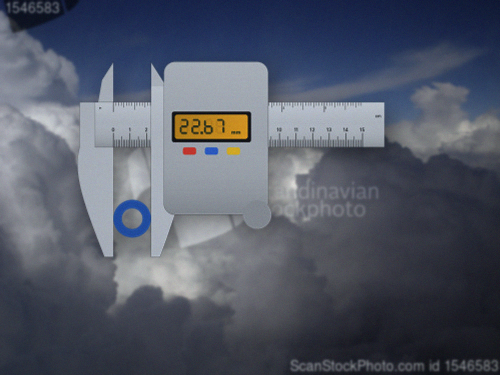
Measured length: 22.67 mm
